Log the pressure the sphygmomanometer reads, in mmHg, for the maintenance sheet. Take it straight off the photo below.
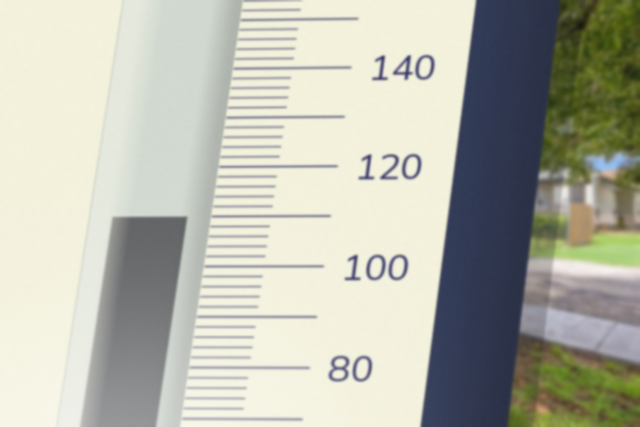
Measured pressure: 110 mmHg
